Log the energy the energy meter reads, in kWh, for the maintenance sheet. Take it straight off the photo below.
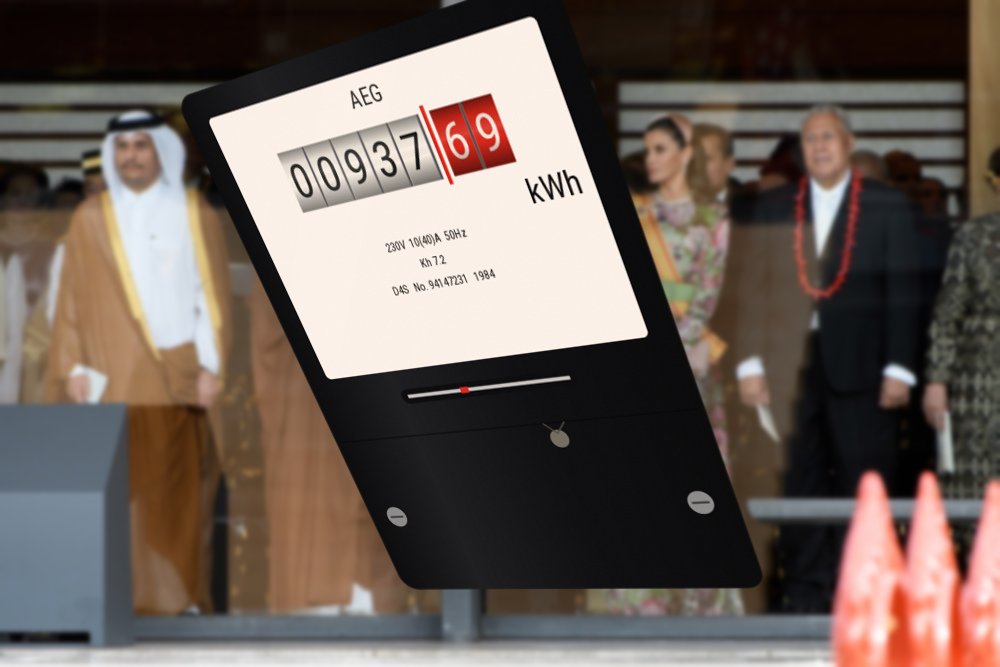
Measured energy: 937.69 kWh
